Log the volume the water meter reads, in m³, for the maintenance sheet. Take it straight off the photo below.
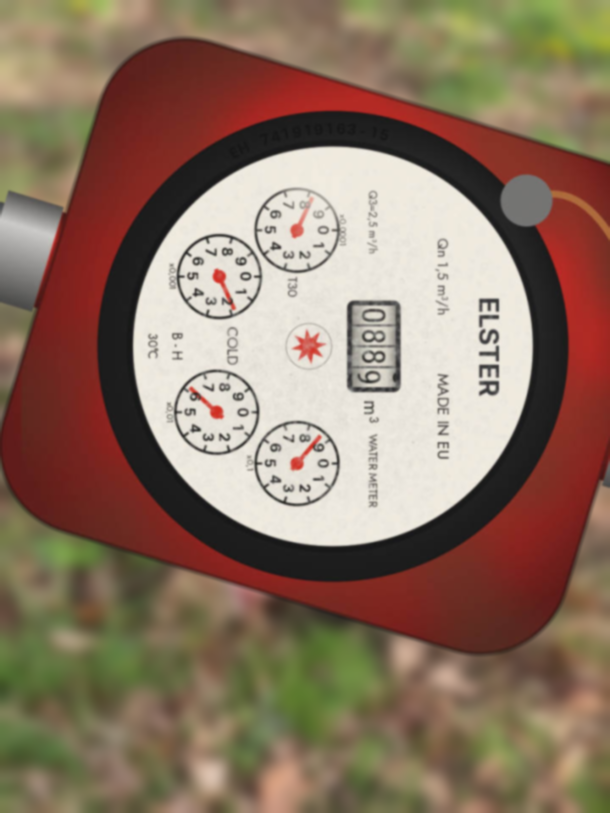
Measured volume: 888.8618 m³
